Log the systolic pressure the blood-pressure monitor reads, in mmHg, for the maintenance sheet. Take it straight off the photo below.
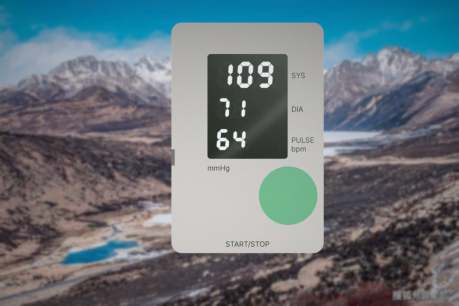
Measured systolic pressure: 109 mmHg
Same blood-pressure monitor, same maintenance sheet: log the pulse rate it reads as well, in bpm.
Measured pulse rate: 64 bpm
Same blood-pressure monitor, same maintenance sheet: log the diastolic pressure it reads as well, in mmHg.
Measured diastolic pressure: 71 mmHg
